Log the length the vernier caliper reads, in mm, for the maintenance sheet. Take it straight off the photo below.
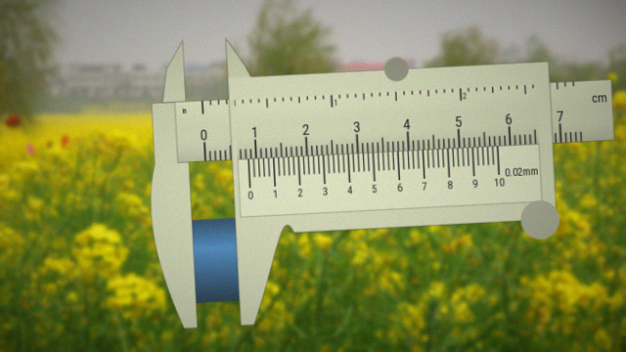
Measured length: 8.5 mm
